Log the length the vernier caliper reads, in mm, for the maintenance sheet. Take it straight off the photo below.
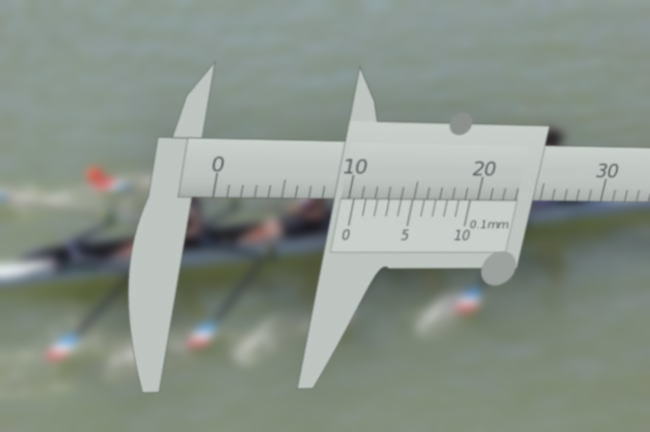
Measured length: 10.4 mm
